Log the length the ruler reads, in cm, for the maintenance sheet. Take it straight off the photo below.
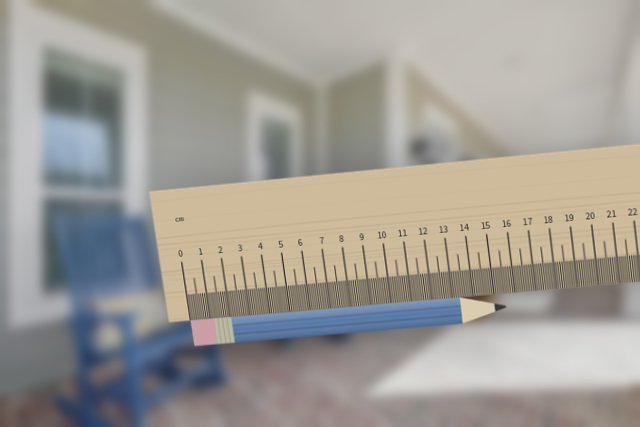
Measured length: 15.5 cm
